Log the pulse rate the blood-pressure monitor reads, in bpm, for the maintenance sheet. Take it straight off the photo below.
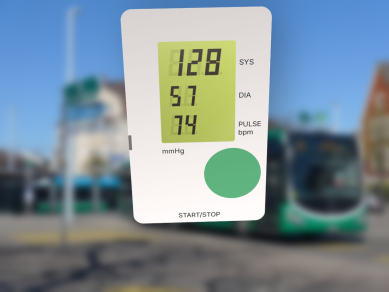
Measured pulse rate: 74 bpm
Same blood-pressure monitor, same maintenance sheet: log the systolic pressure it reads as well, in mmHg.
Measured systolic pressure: 128 mmHg
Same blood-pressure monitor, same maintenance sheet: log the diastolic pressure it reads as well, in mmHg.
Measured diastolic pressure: 57 mmHg
